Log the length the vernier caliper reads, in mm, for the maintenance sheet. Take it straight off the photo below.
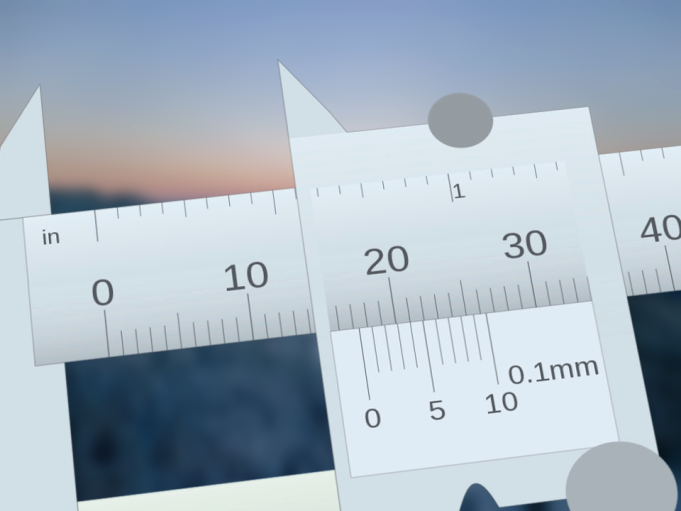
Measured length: 17.4 mm
